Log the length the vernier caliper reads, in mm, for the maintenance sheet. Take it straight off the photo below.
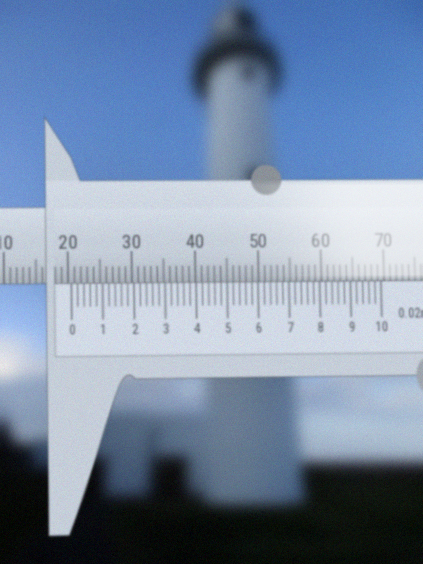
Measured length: 20.5 mm
